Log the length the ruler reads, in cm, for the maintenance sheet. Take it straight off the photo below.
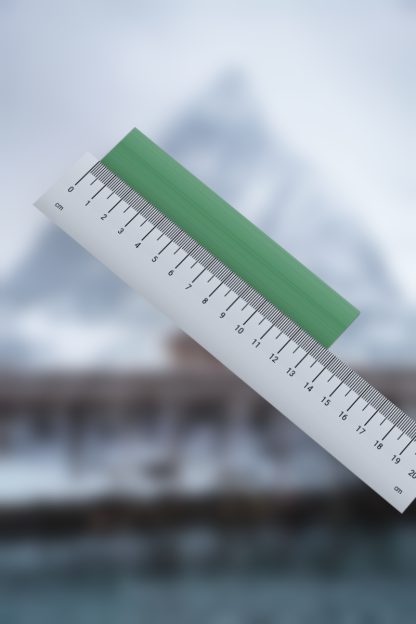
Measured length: 13.5 cm
